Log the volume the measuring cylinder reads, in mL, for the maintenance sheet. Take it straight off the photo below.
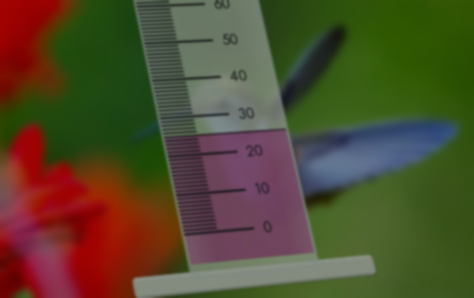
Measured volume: 25 mL
